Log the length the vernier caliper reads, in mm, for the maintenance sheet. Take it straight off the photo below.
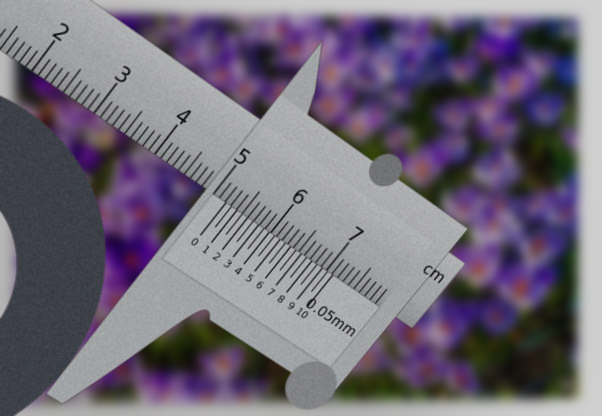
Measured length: 52.2 mm
